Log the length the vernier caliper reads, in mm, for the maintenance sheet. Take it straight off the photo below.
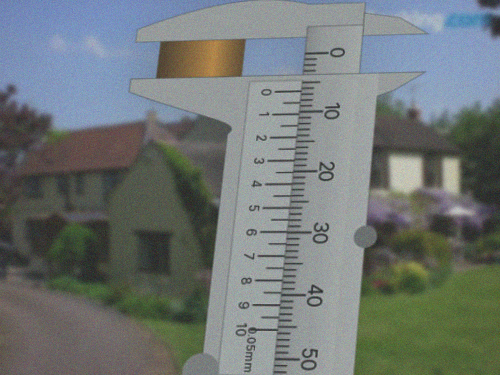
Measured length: 6.5 mm
